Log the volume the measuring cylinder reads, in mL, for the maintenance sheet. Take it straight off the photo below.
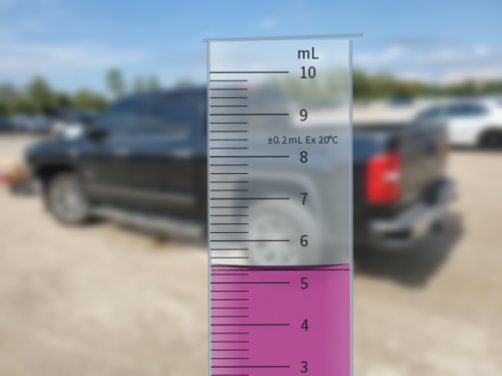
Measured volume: 5.3 mL
